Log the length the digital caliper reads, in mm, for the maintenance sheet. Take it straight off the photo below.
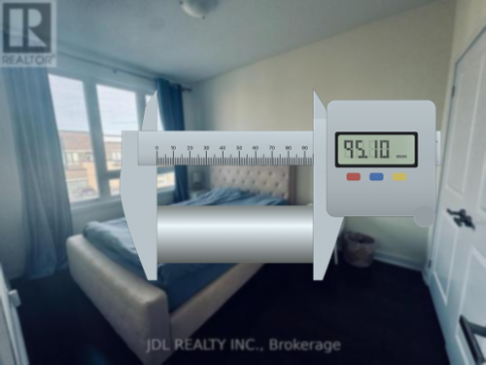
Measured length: 95.10 mm
